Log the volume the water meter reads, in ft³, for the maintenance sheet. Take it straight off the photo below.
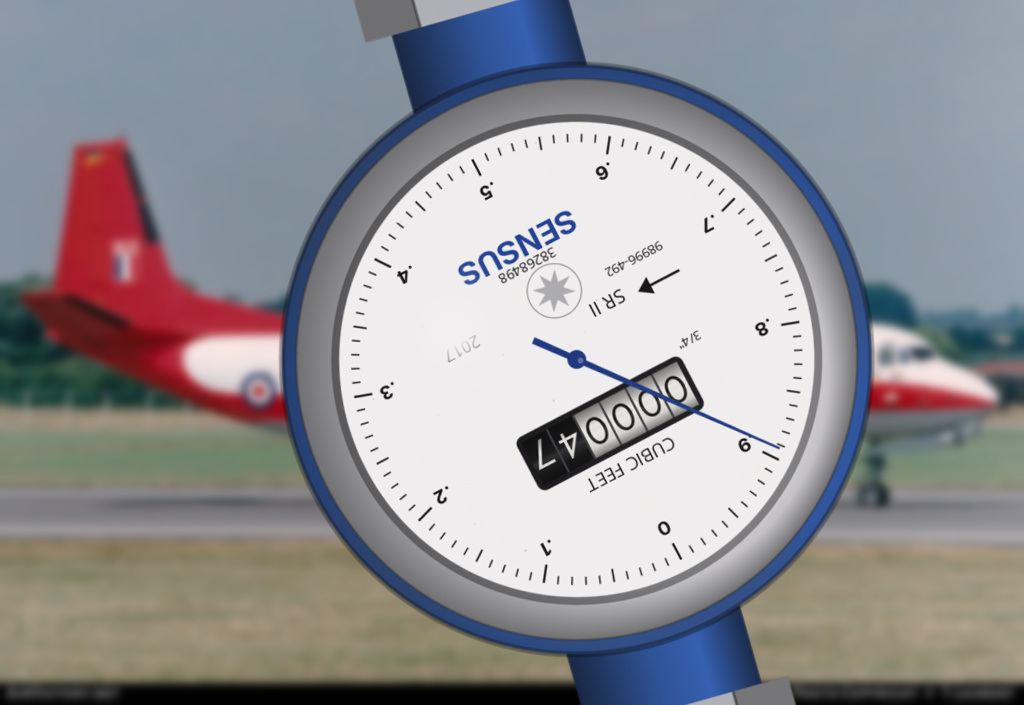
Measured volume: 46.89 ft³
